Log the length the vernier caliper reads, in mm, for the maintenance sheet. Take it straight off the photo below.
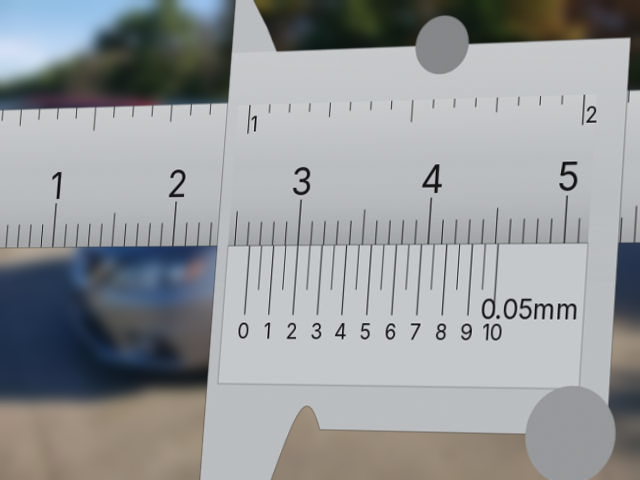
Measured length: 26.2 mm
